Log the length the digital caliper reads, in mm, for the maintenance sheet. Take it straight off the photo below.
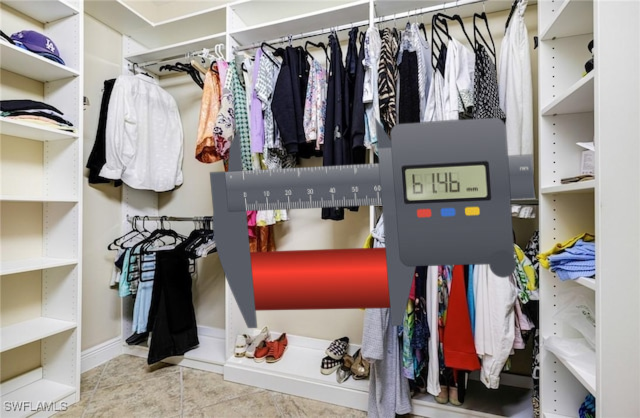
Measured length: 61.46 mm
